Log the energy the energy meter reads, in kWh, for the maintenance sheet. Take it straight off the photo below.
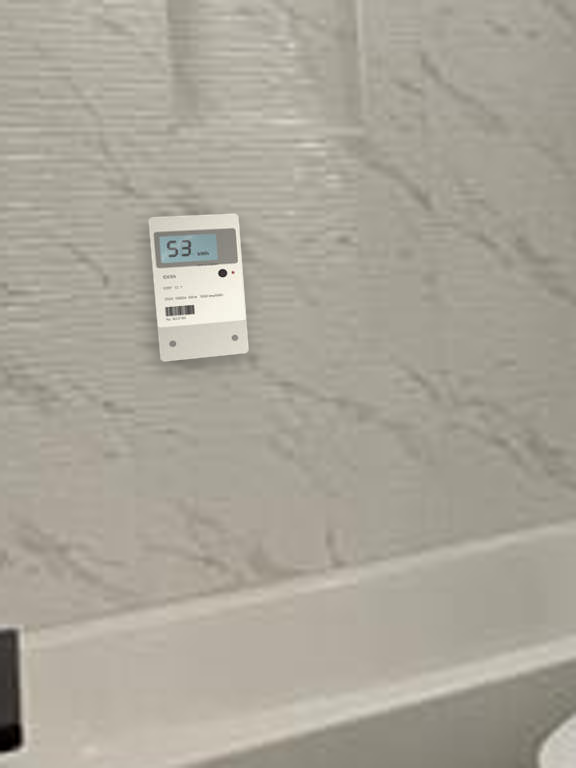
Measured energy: 53 kWh
